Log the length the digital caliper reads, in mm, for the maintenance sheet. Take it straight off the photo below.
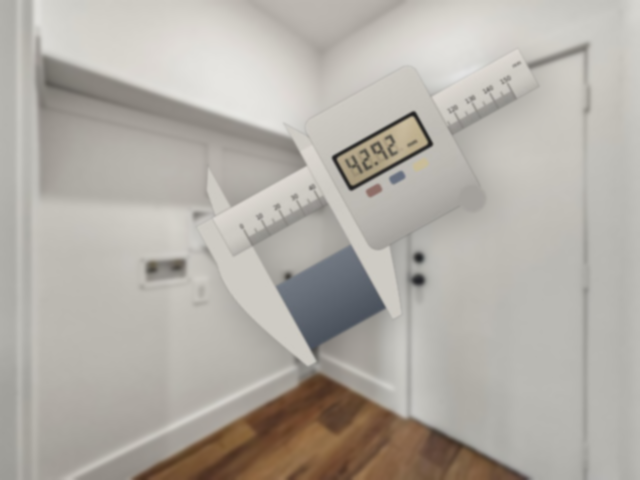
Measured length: 42.92 mm
